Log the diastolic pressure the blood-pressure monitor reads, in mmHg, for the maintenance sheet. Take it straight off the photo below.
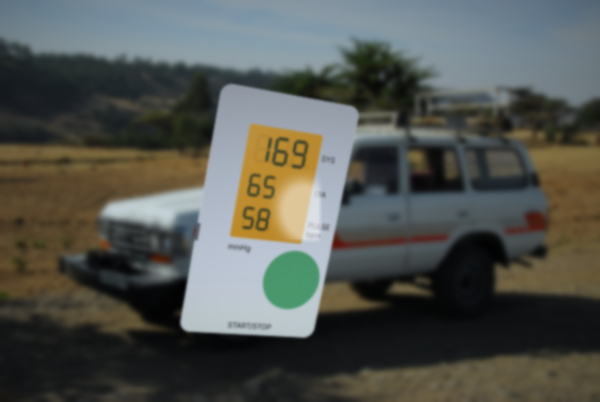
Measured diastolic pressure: 65 mmHg
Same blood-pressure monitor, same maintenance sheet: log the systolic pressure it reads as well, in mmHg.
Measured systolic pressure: 169 mmHg
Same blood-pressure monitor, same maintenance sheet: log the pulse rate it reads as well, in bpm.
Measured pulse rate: 58 bpm
